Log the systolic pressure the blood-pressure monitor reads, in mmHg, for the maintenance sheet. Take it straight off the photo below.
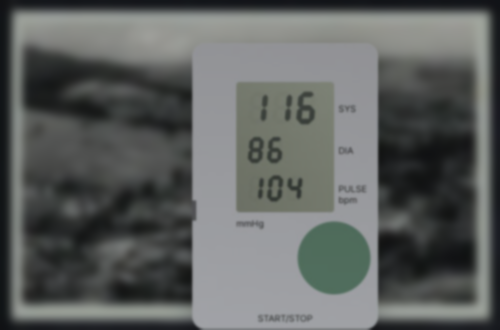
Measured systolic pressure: 116 mmHg
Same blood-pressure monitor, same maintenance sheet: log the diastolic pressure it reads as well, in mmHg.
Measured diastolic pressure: 86 mmHg
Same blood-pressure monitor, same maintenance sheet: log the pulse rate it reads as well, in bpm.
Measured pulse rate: 104 bpm
